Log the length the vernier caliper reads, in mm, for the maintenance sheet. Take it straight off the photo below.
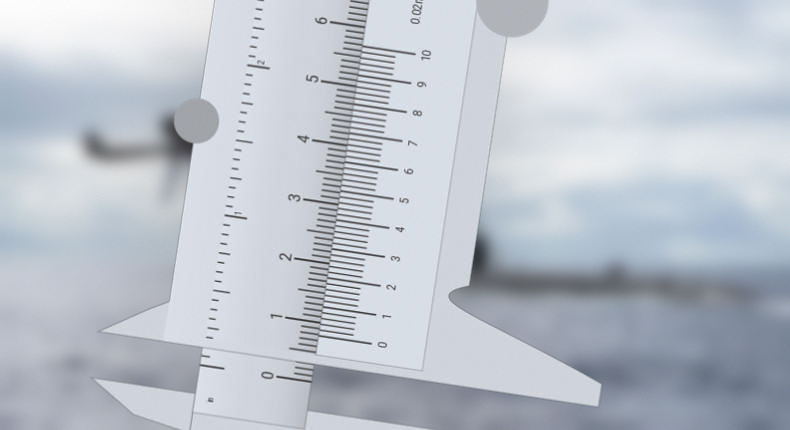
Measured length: 7.8 mm
